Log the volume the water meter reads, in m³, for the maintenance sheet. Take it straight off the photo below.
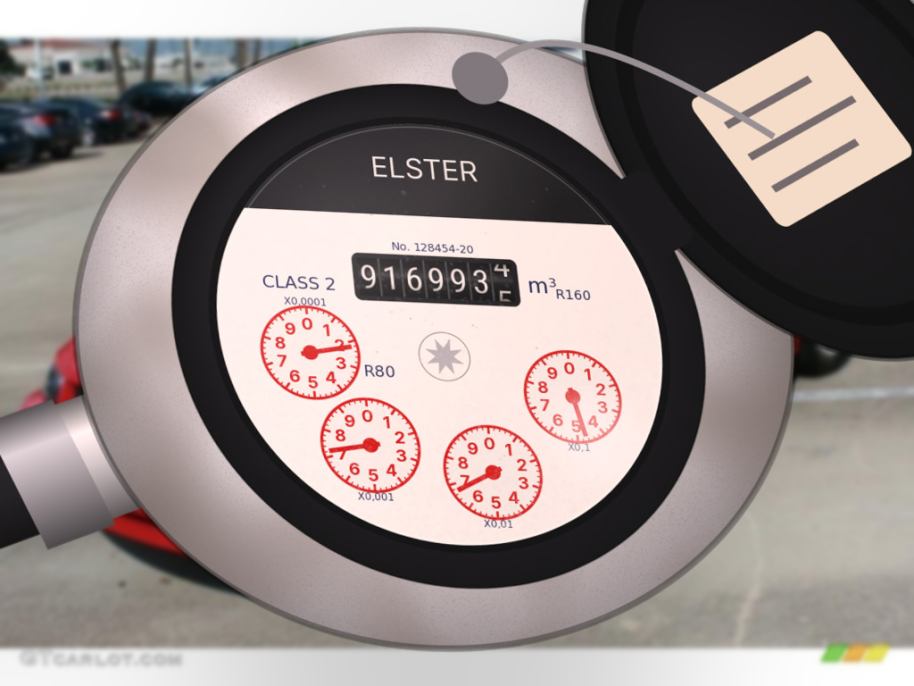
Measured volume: 9169934.4672 m³
